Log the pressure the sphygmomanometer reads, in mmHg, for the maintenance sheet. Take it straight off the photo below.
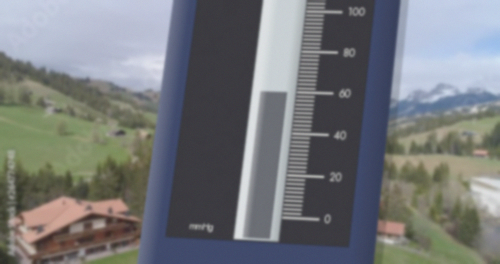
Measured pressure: 60 mmHg
